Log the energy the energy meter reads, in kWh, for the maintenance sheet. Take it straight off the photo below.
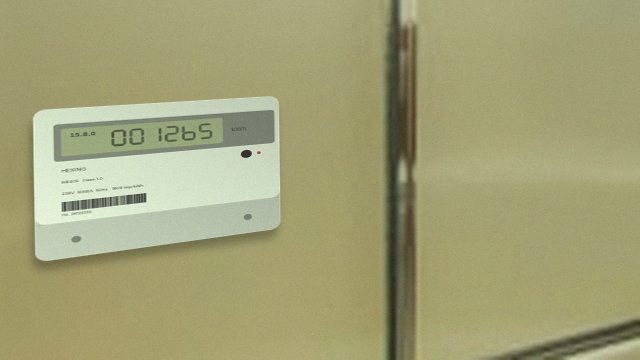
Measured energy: 1265 kWh
